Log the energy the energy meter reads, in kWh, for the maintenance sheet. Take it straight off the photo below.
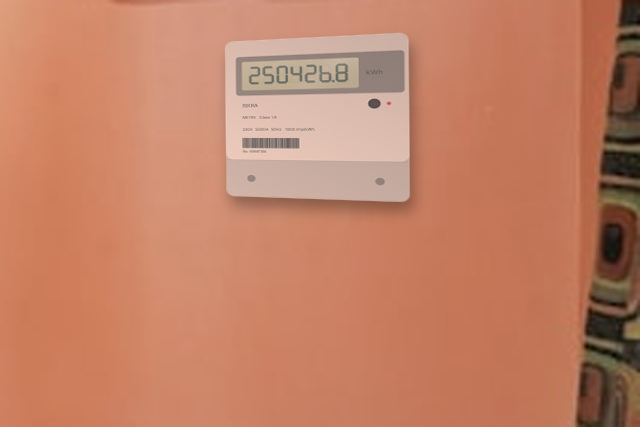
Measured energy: 250426.8 kWh
